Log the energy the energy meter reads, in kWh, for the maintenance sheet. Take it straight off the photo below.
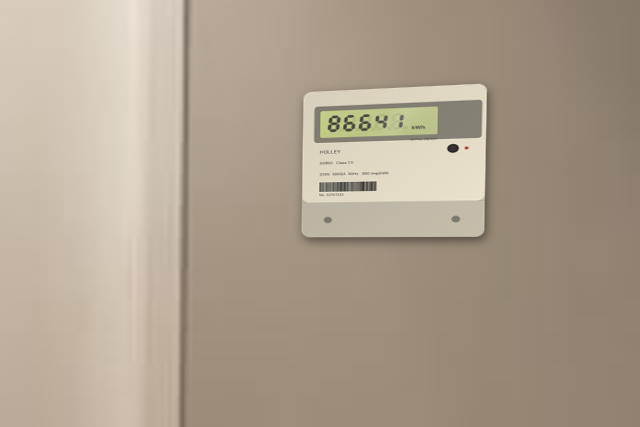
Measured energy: 86641 kWh
